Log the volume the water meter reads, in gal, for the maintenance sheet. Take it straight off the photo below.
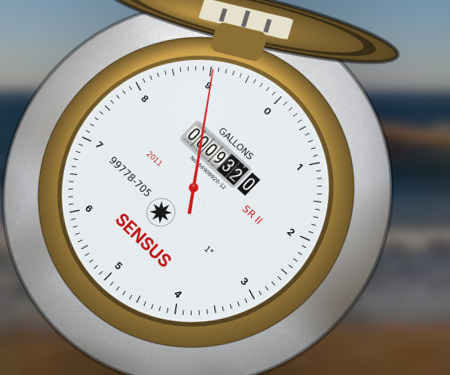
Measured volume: 9319.0 gal
